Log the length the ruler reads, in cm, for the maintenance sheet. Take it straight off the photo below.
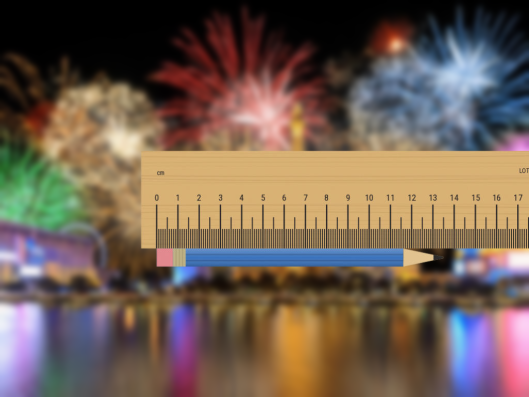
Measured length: 13.5 cm
